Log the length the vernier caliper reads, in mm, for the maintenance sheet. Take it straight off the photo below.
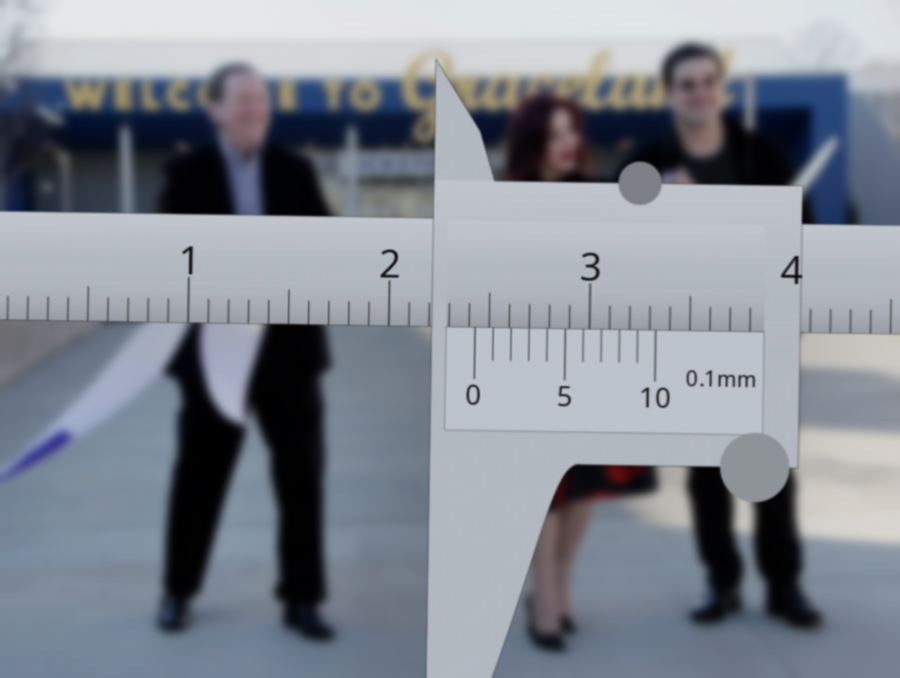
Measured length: 24.3 mm
